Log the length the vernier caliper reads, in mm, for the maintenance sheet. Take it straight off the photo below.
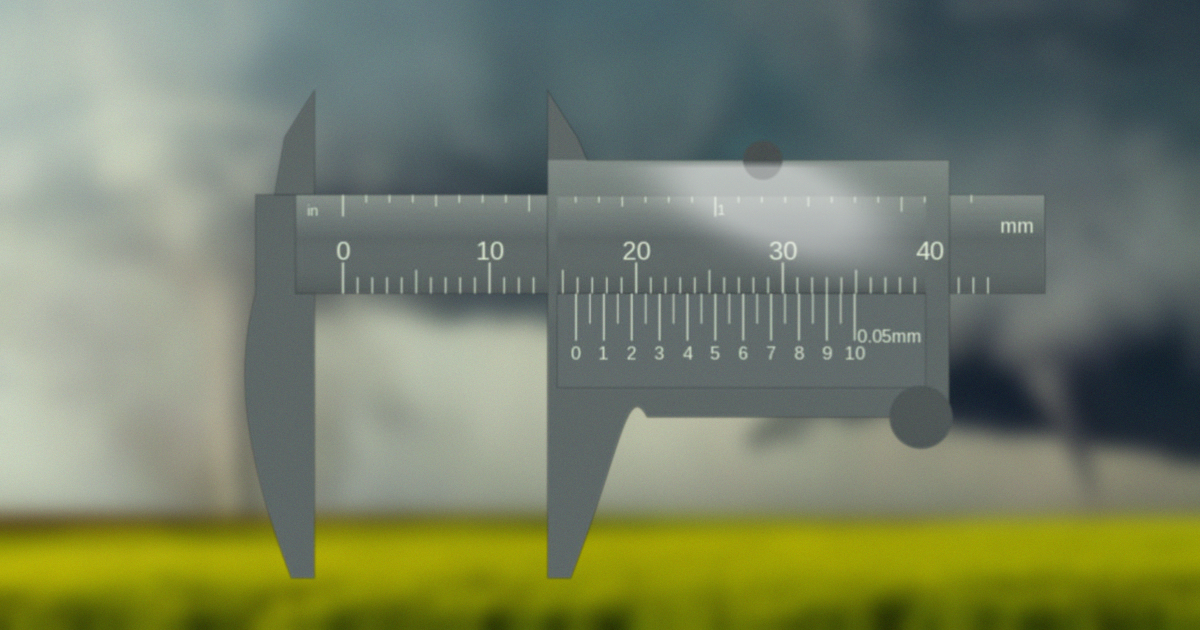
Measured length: 15.9 mm
